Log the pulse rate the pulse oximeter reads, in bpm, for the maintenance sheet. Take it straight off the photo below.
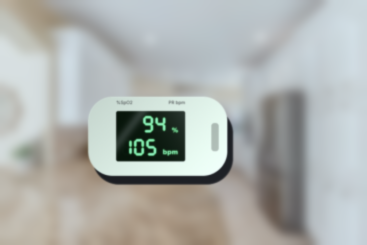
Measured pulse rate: 105 bpm
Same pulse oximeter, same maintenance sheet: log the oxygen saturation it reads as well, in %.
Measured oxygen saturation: 94 %
